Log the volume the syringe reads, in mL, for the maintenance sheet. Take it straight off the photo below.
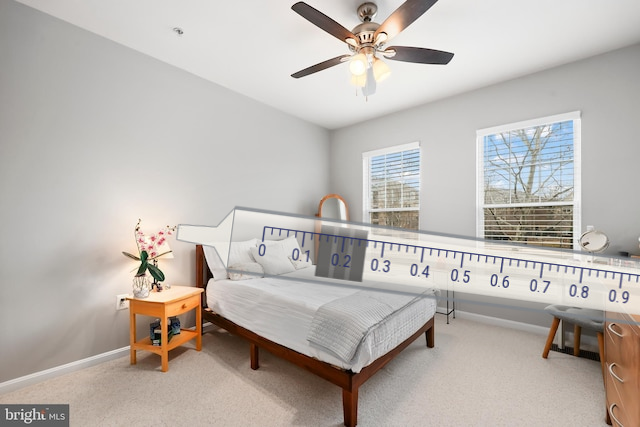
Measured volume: 0.14 mL
